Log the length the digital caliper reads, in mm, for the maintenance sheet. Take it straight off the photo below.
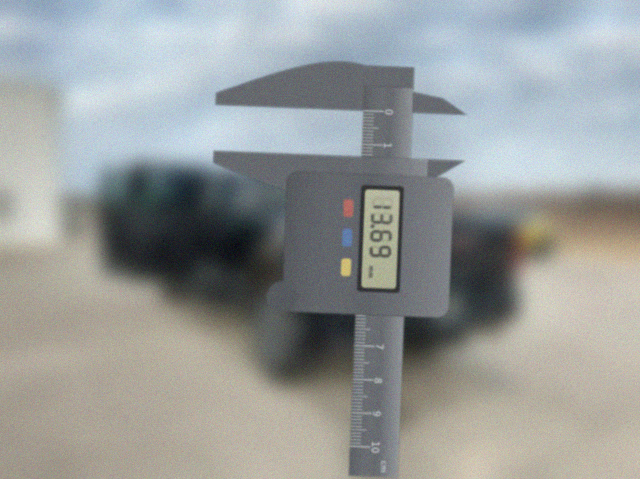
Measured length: 13.69 mm
